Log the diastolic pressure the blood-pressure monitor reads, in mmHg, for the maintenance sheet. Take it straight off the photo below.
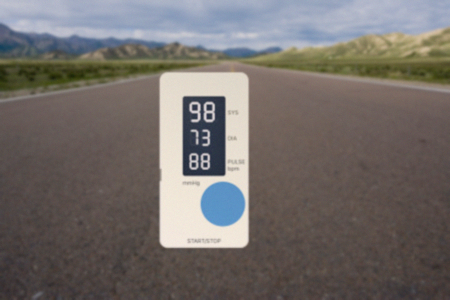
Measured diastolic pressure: 73 mmHg
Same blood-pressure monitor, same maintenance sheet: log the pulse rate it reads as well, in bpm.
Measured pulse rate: 88 bpm
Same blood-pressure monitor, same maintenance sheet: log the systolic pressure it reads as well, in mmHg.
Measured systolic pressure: 98 mmHg
